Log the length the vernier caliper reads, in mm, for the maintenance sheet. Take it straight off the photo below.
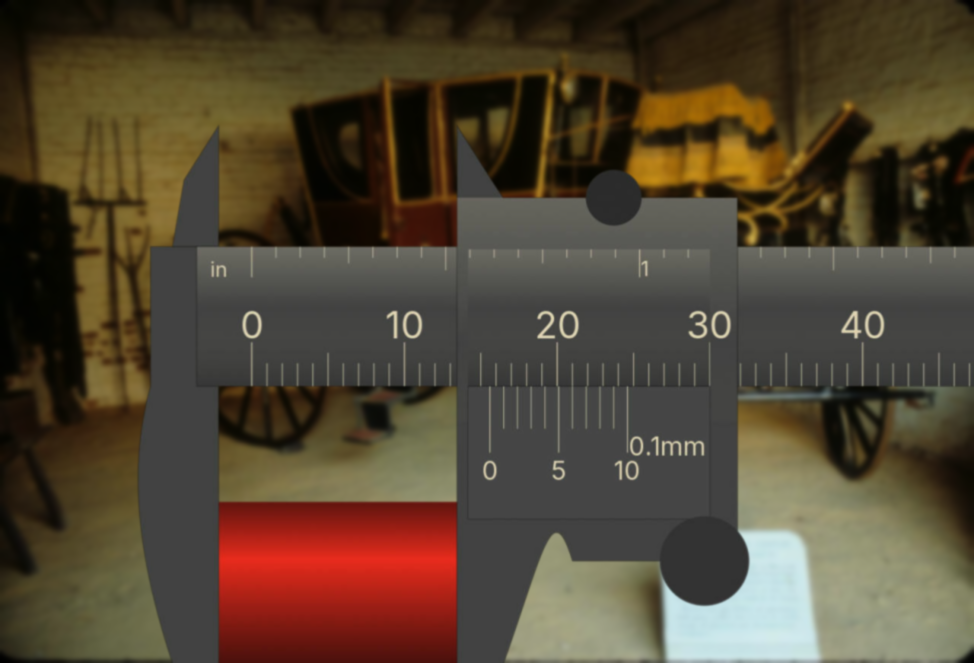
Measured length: 15.6 mm
